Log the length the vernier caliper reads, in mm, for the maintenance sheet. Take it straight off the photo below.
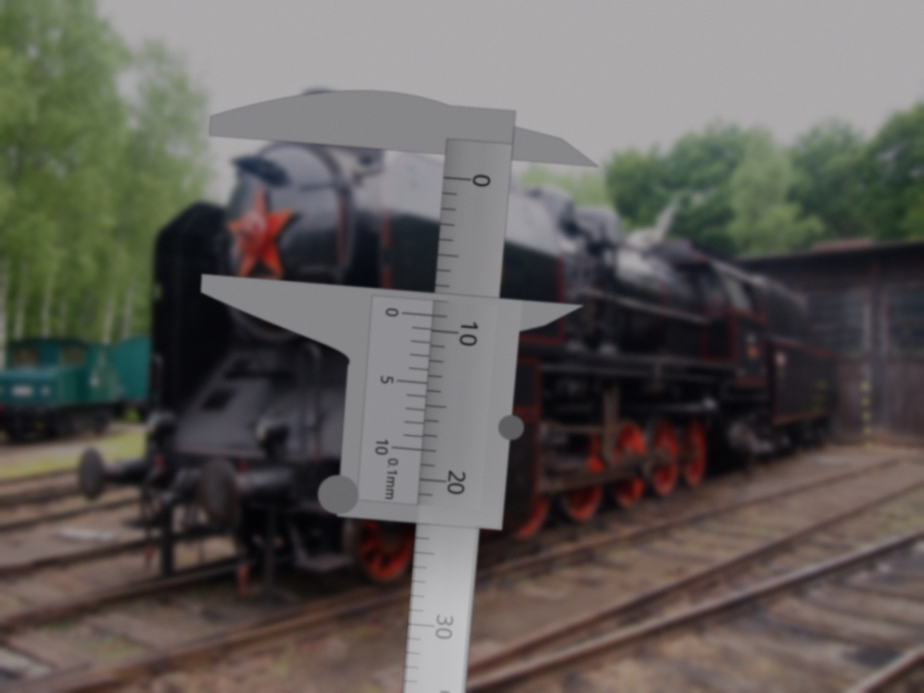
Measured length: 9.0 mm
